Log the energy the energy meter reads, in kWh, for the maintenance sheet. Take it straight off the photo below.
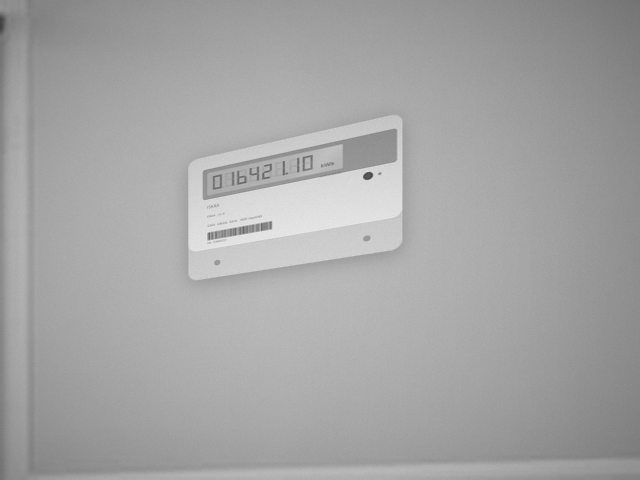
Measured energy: 16421.10 kWh
